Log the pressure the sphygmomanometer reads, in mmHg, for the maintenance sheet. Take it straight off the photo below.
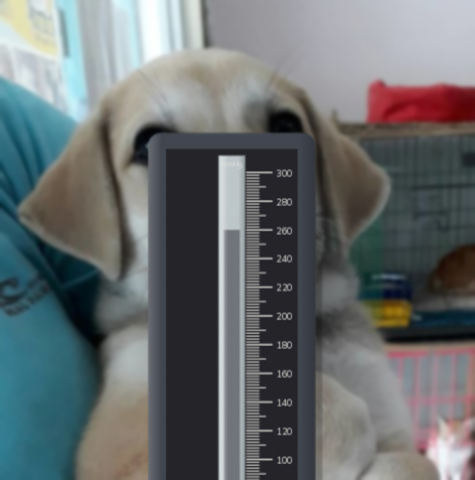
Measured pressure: 260 mmHg
